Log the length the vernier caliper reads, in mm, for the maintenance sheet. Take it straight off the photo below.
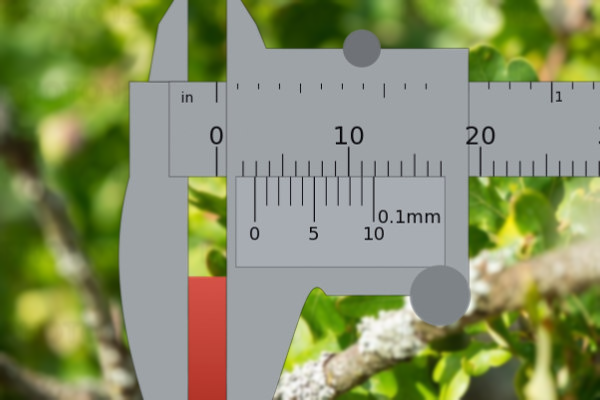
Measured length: 2.9 mm
